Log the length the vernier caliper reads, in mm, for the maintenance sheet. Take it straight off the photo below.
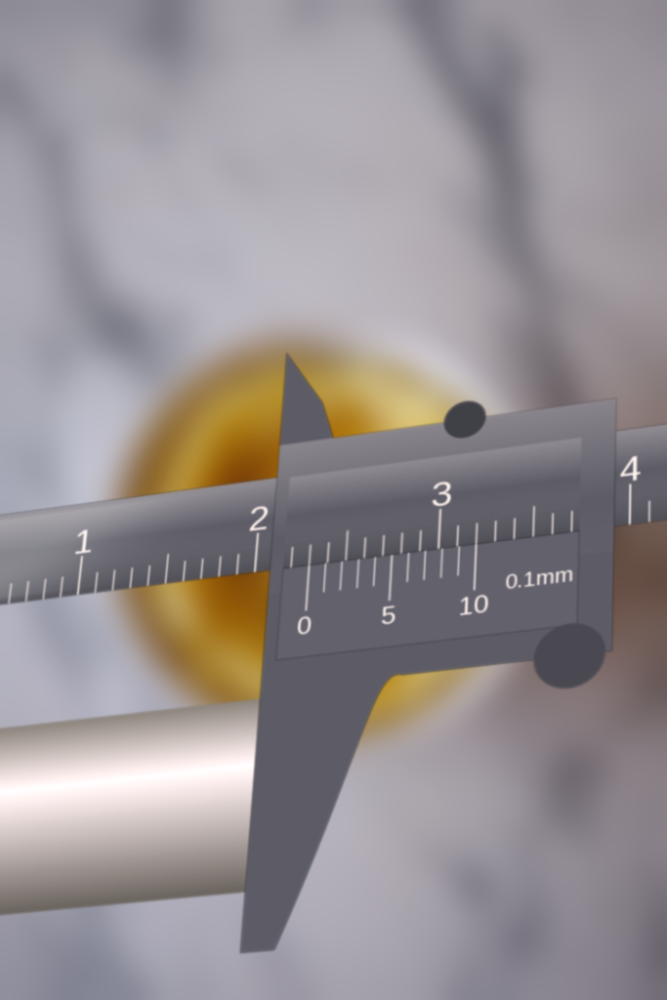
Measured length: 23.0 mm
